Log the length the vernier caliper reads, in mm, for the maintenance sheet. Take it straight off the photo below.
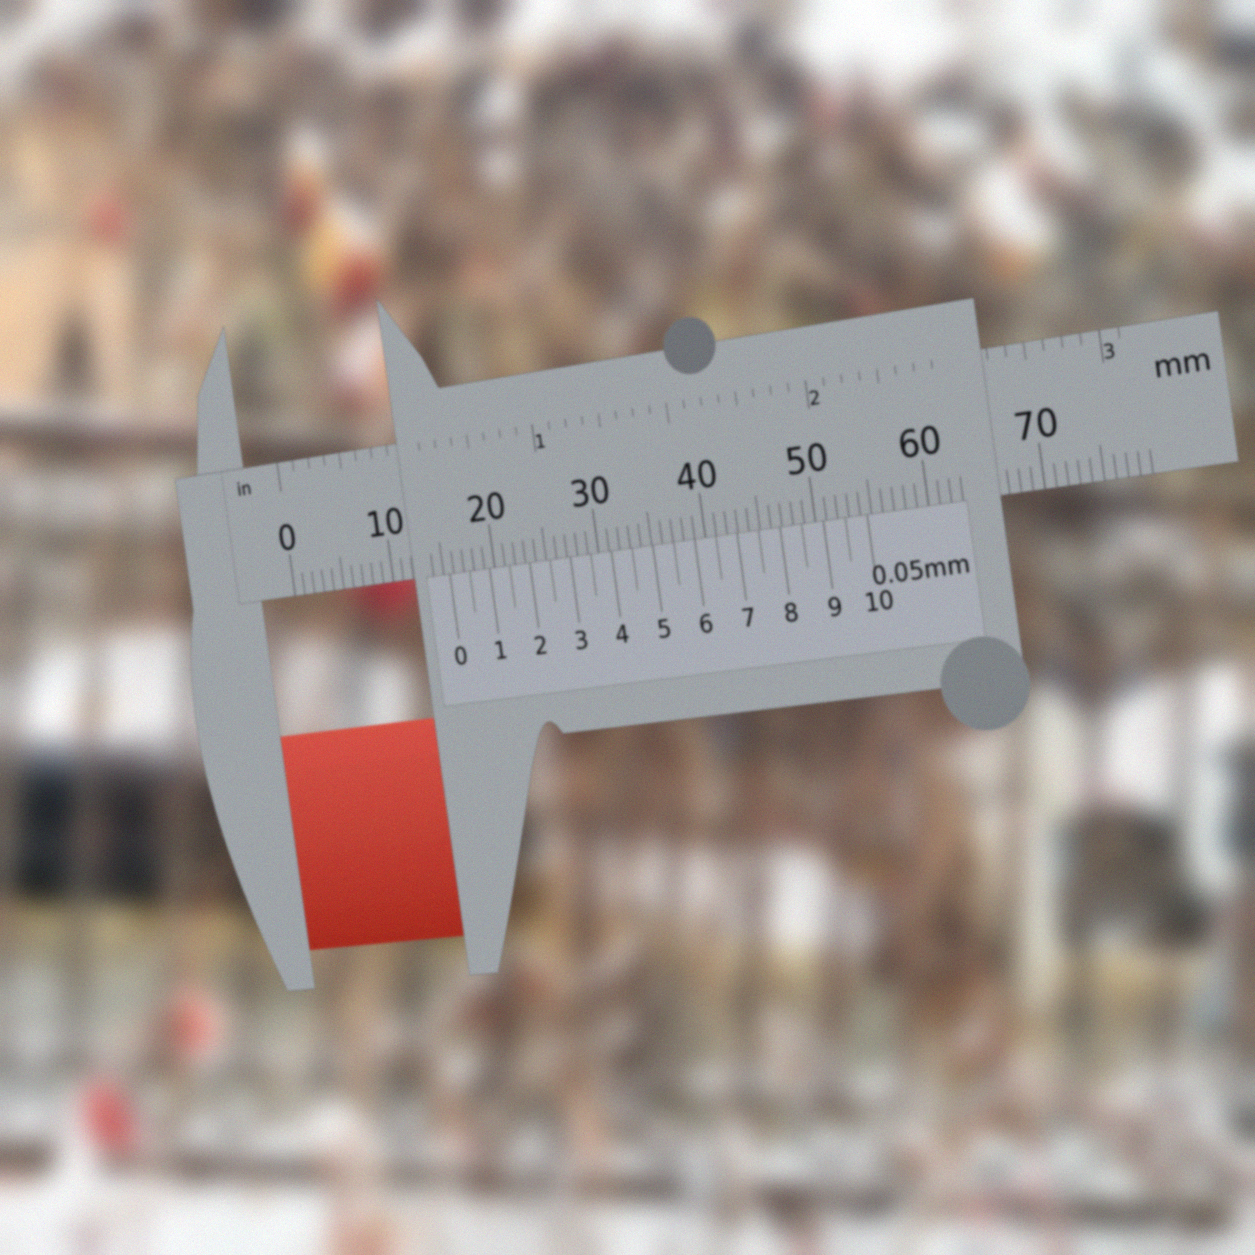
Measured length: 15.6 mm
